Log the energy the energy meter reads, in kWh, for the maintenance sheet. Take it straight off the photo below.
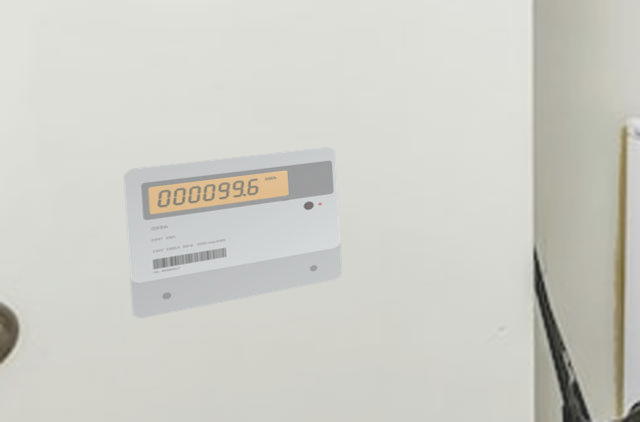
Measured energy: 99.6 kWh
